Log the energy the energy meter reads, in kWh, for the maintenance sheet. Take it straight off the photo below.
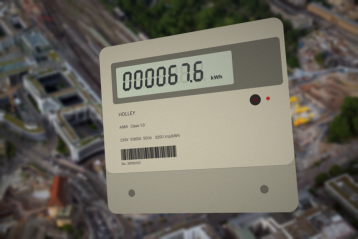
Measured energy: 67.6 kWh
